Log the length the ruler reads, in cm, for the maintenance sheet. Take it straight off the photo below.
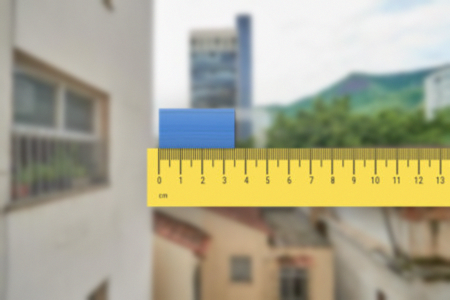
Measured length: 3.5 cm
